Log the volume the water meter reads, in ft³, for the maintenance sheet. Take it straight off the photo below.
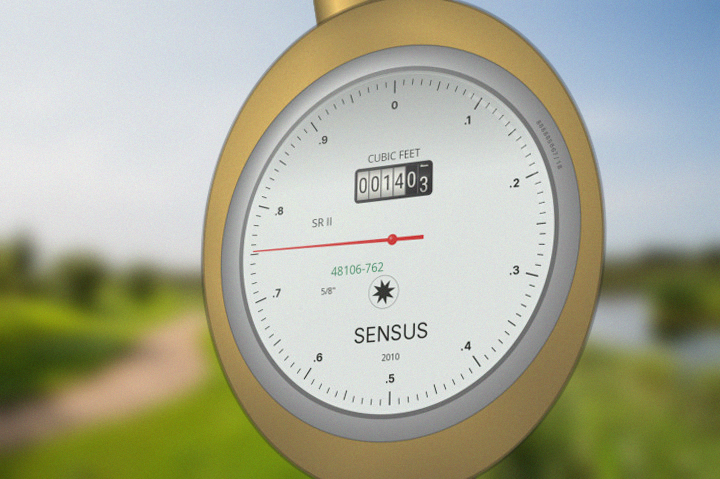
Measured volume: 1402.75 ft³
